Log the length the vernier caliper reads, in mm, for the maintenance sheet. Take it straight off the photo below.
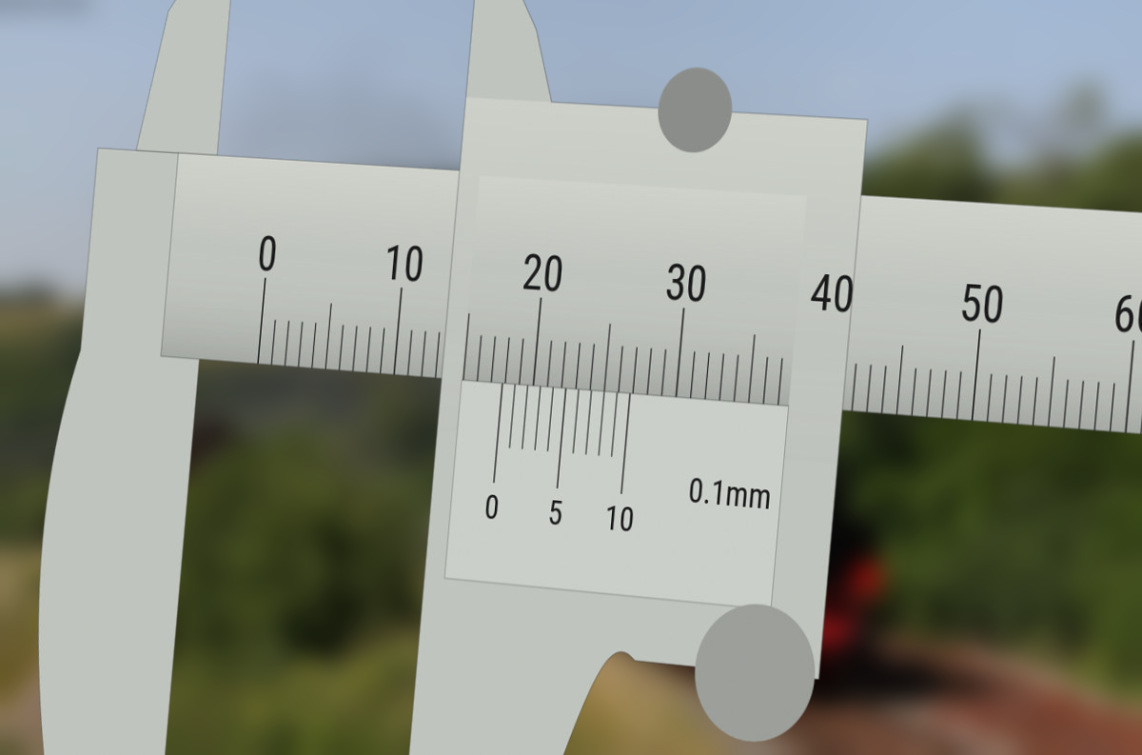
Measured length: 17.8 mm
